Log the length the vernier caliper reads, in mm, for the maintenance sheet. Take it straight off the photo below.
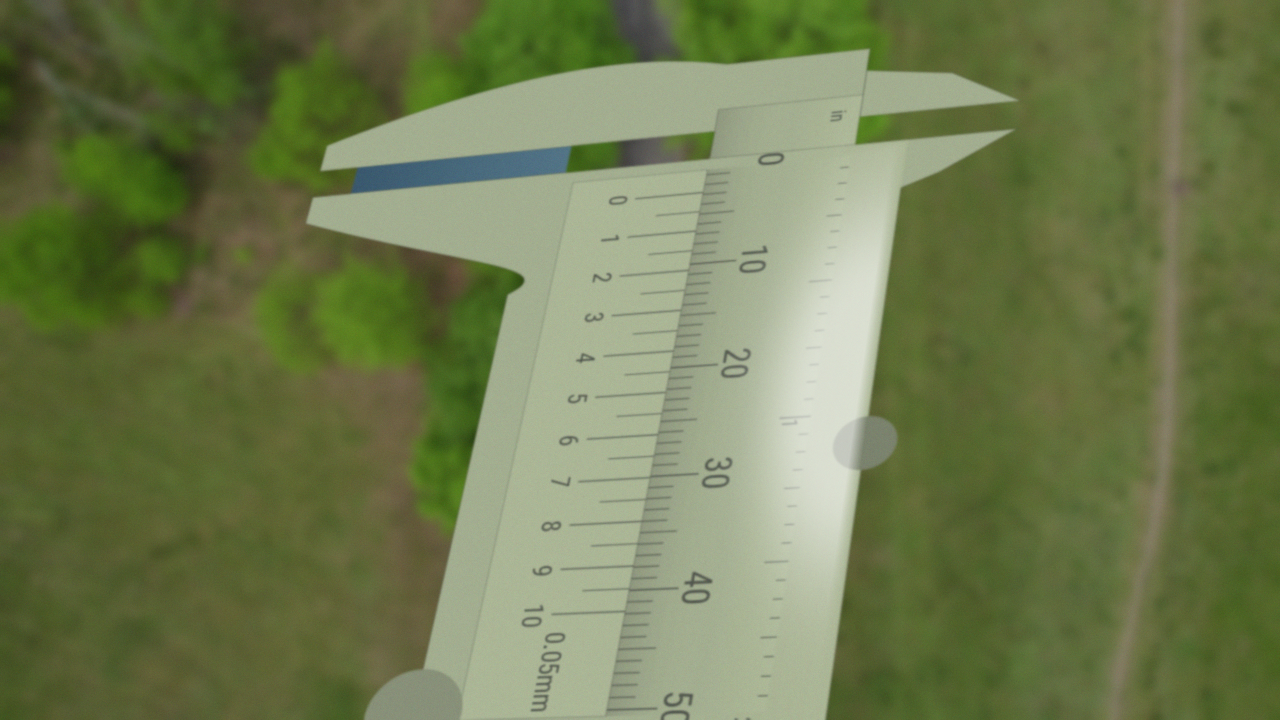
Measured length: 2.8 mm
